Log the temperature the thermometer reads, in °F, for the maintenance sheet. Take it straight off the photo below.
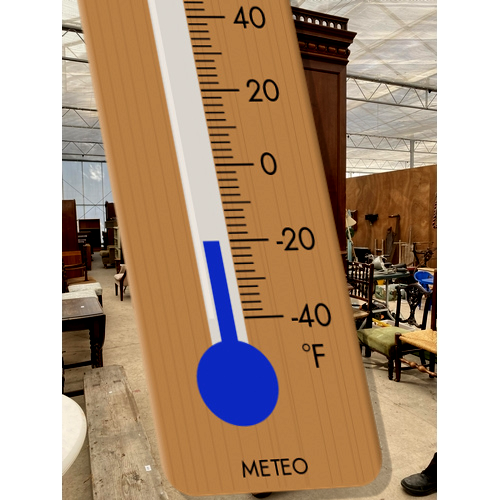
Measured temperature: -20 °F
